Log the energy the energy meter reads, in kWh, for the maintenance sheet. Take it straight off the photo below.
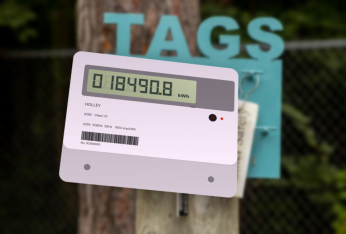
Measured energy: 18490.8 kWh
